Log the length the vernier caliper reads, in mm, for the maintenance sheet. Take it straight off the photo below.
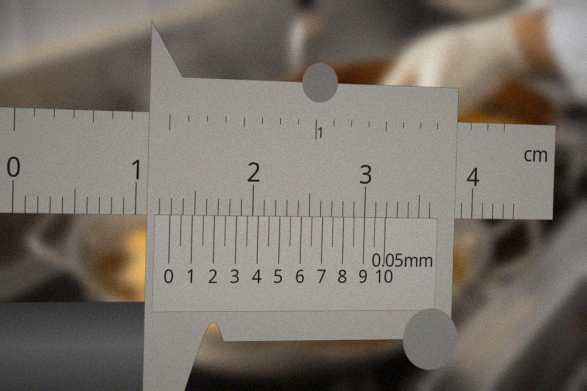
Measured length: 12.9 mm
